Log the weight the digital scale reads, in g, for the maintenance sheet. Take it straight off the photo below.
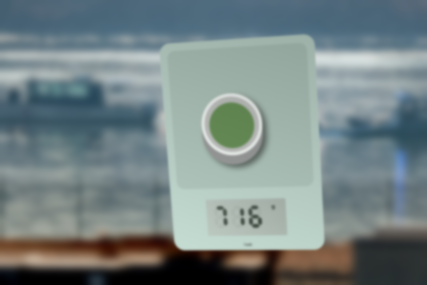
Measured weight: 716 g
